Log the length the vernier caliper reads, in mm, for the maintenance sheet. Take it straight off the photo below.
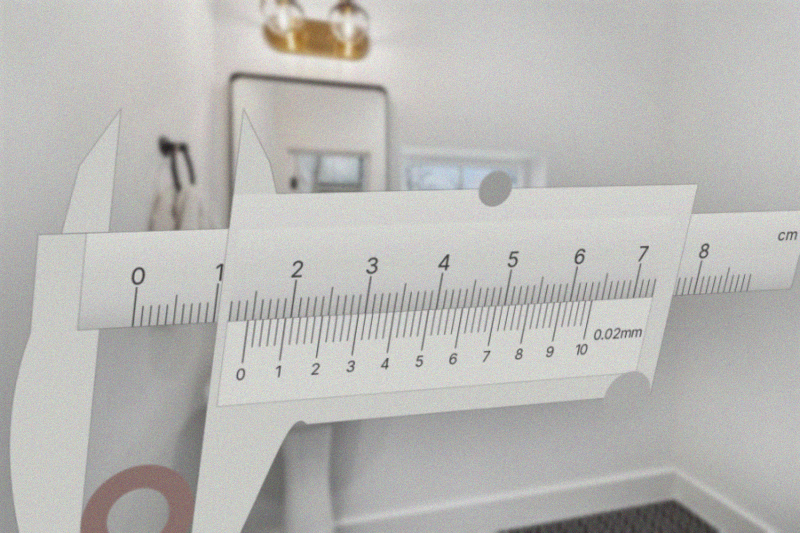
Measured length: 14.4 mm
